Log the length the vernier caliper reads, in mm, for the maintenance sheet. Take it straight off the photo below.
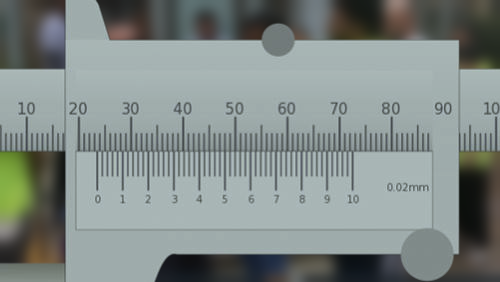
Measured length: 23.5 mm
